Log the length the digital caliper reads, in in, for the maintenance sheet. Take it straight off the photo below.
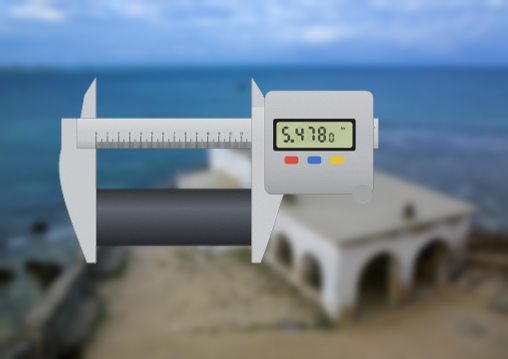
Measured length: 5.4780 in
